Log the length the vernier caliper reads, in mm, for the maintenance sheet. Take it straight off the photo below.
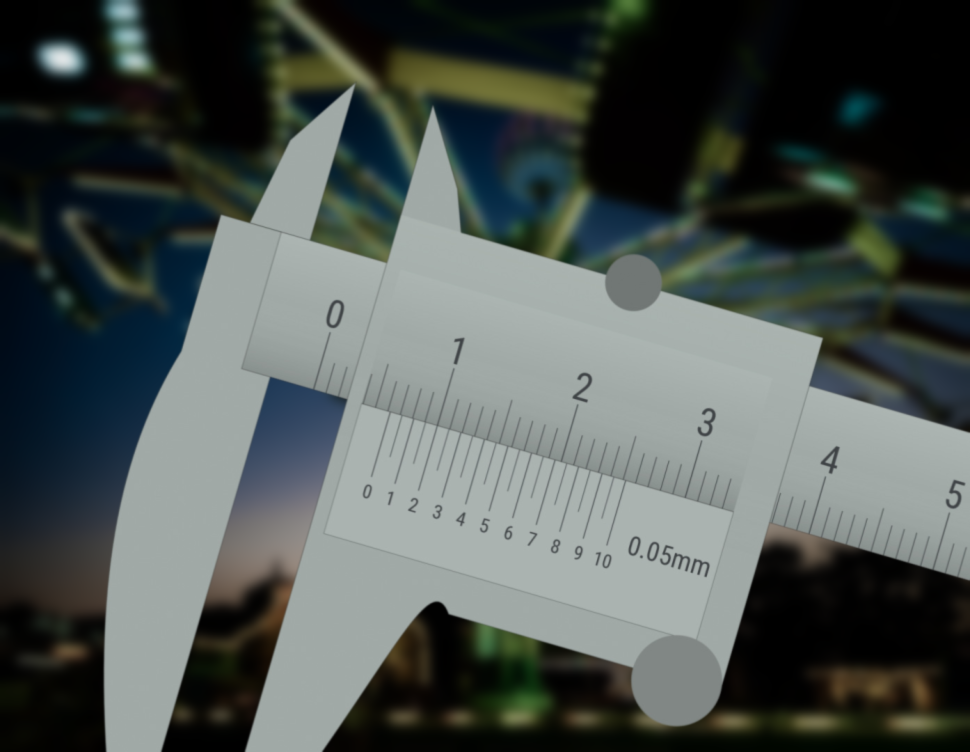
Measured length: 6.2 mm
